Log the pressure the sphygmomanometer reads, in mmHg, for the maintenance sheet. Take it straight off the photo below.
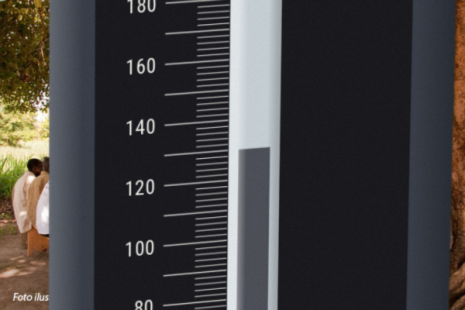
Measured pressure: 130 mmHg
